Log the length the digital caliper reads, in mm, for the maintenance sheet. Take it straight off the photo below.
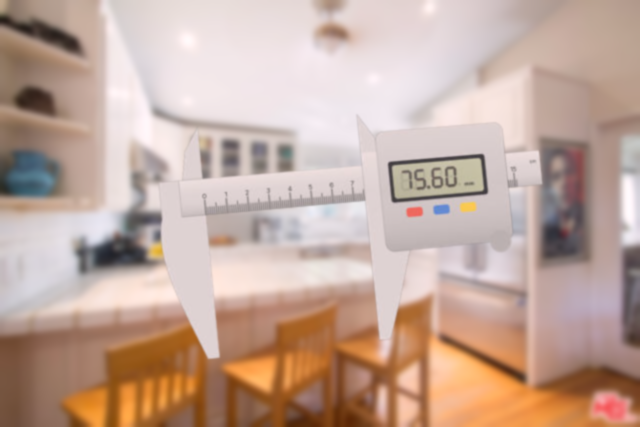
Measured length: 75.60 mm
